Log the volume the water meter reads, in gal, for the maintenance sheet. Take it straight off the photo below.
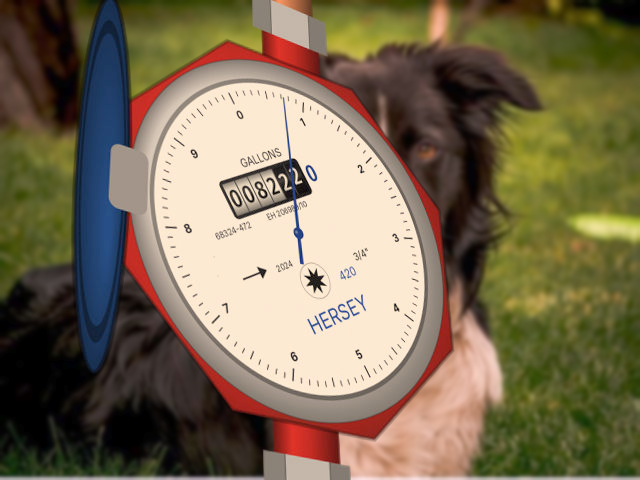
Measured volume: 82220.7 gal
